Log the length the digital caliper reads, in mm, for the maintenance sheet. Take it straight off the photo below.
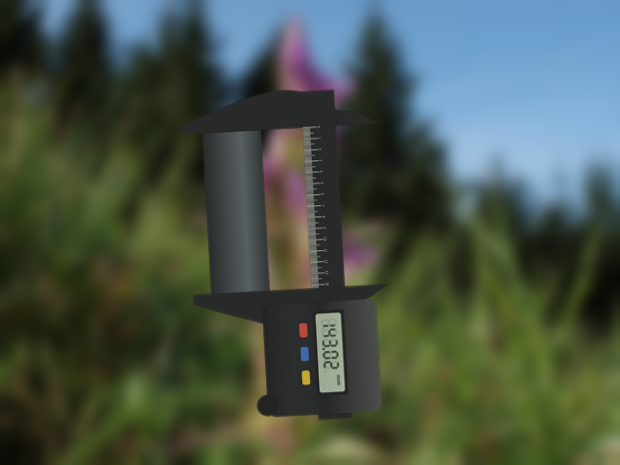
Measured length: 143.02 mm
